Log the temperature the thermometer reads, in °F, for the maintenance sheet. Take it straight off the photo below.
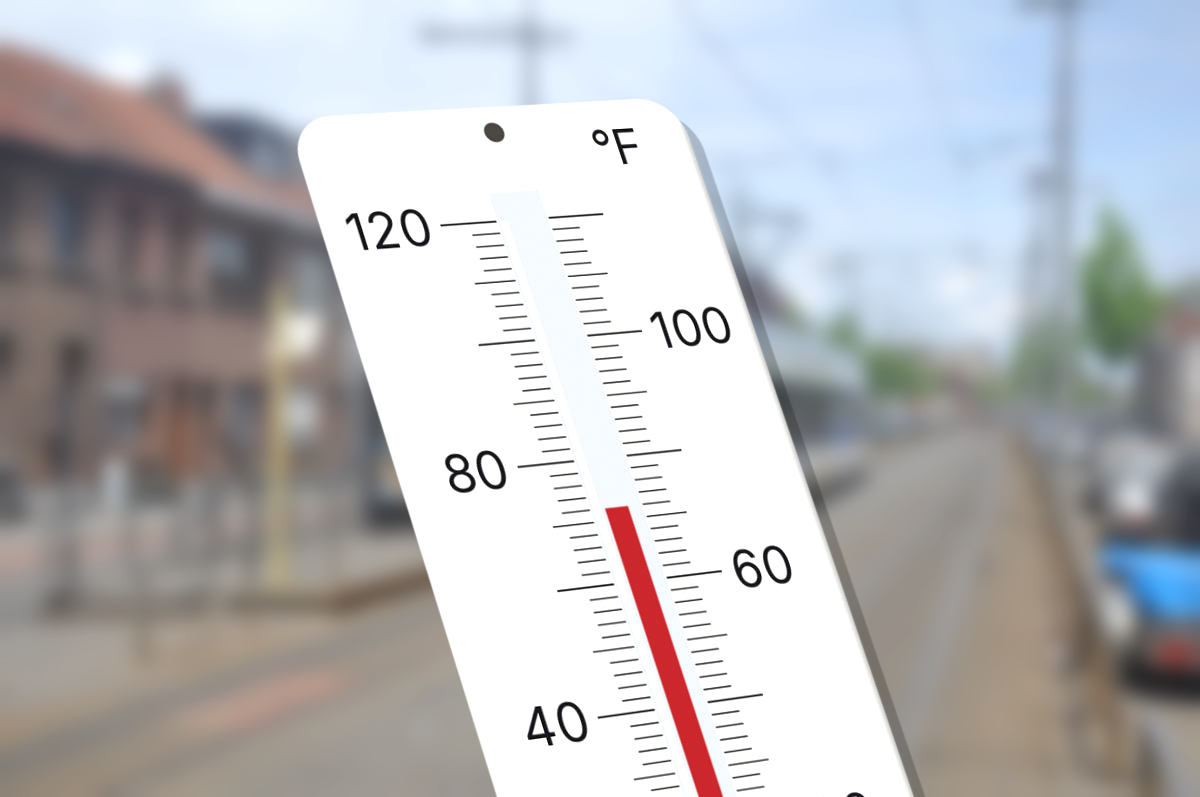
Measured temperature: 72 °F
